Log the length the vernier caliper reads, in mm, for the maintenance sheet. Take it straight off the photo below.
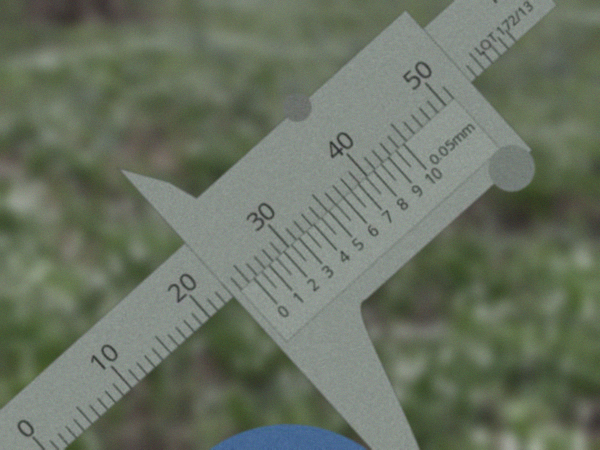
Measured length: 25.6 mm
